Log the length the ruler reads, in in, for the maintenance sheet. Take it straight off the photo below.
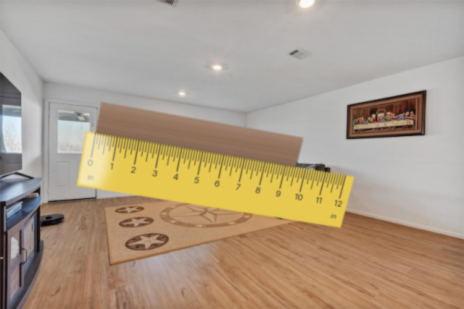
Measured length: 9.5 in
